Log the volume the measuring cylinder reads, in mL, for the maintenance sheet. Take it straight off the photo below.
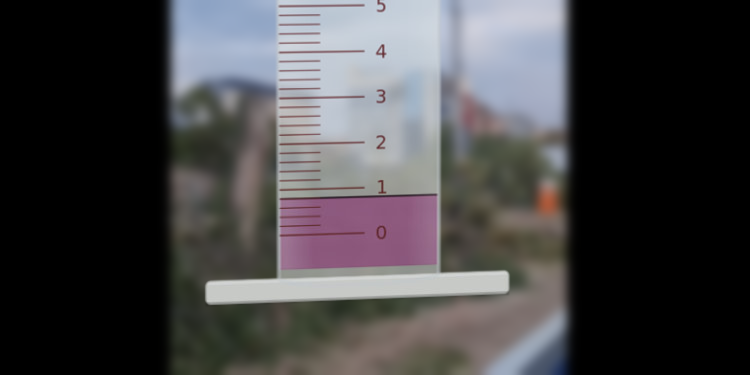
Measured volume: 0.8 mL
